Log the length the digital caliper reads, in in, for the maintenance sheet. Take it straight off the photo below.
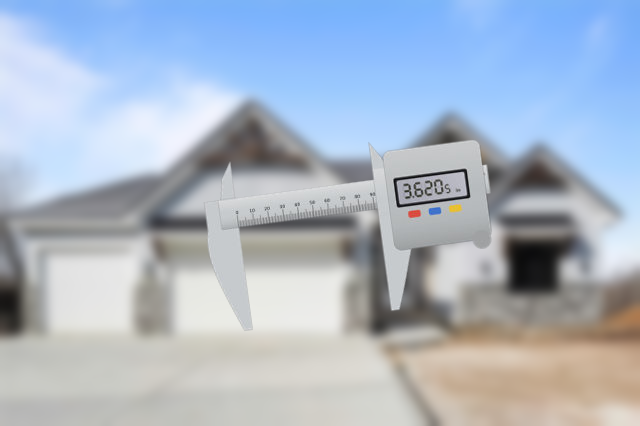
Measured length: 3.6205 in
